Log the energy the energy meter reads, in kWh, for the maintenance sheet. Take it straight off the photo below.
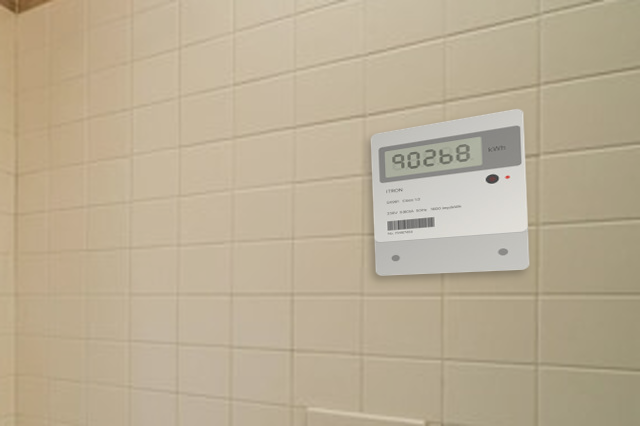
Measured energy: 90268 kWh
